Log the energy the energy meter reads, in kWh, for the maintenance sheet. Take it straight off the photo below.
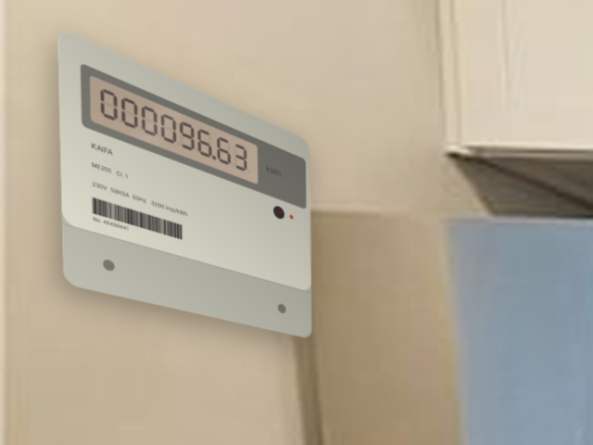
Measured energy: 96.63 kWh
